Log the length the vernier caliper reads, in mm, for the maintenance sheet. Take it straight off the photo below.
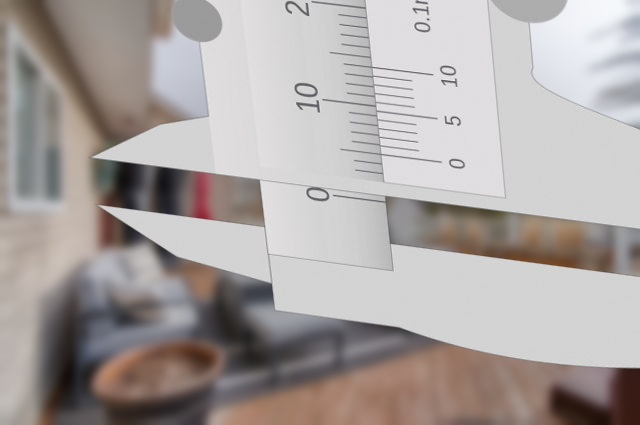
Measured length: 5.0 mm
